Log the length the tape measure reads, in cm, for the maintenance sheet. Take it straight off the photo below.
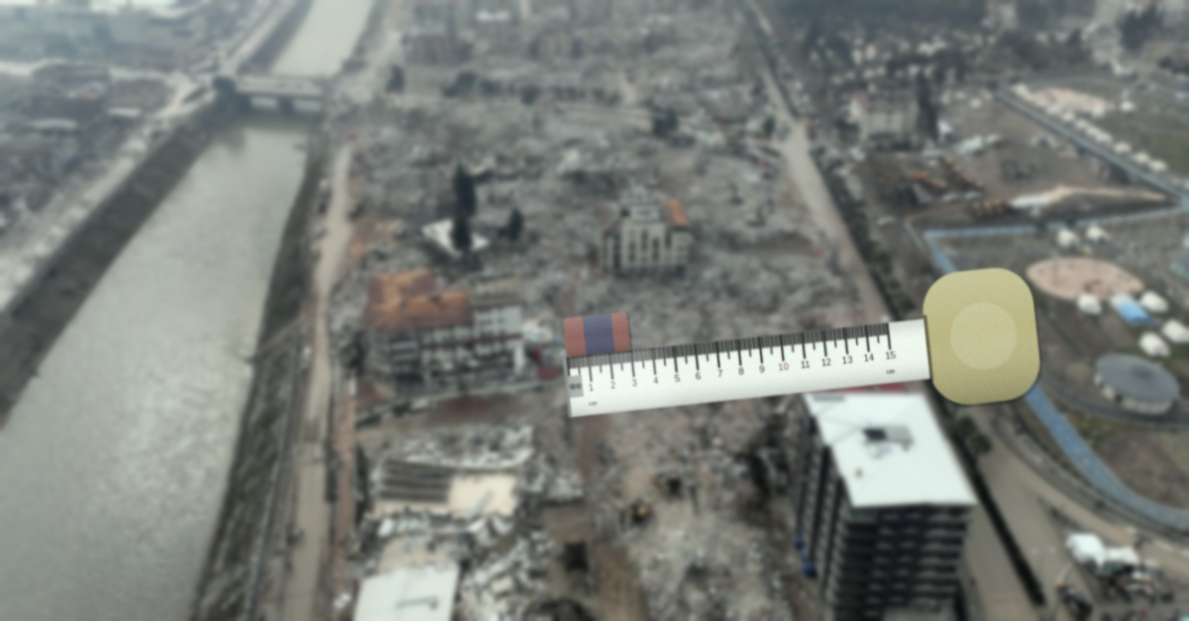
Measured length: 3 cm
